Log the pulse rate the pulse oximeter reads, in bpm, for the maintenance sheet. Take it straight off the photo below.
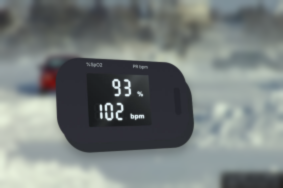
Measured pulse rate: 102 bpm
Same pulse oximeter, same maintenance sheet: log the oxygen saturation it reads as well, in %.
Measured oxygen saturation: 93 %
